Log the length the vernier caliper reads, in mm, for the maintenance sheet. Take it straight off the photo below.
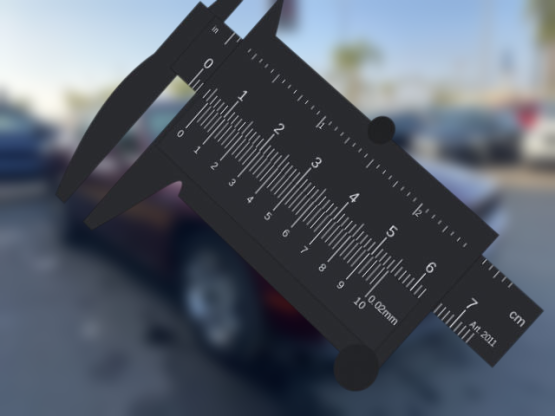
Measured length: 5.5 mm
